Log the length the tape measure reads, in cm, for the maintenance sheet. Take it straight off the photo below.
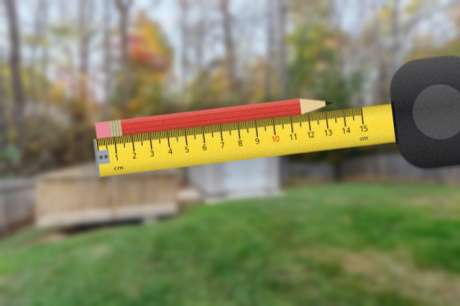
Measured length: 13.5 cm
